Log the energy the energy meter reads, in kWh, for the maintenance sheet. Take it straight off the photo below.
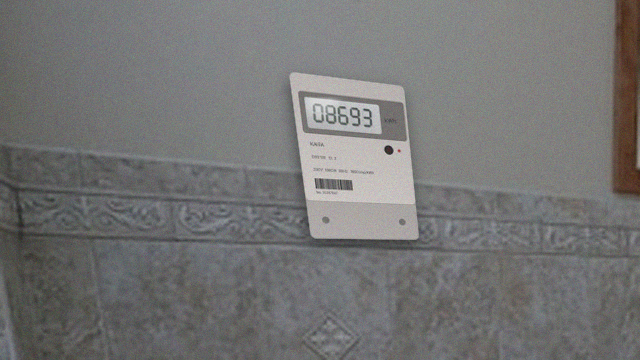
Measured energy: 8693 kWh
